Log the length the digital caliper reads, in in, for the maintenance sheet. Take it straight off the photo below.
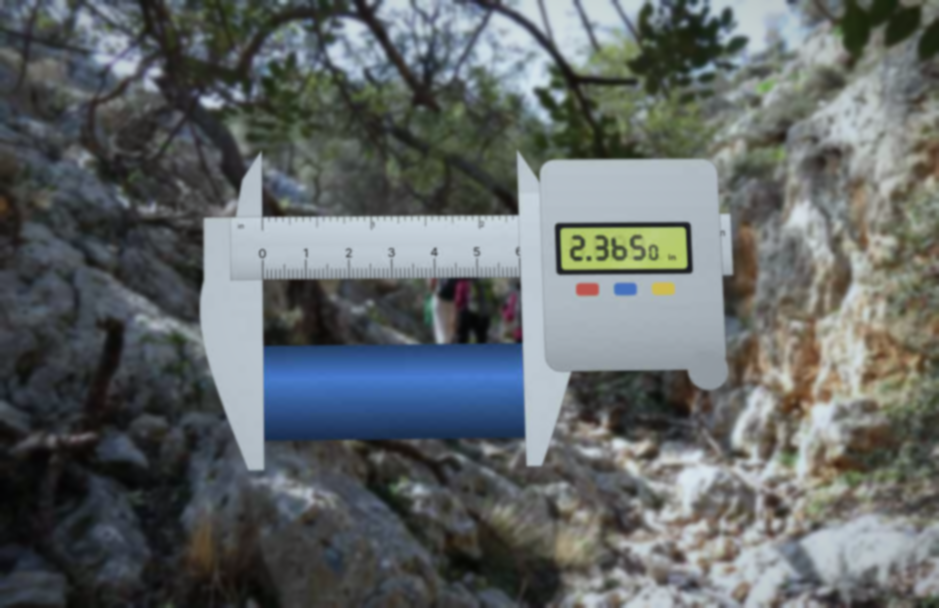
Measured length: 2.3650 in
